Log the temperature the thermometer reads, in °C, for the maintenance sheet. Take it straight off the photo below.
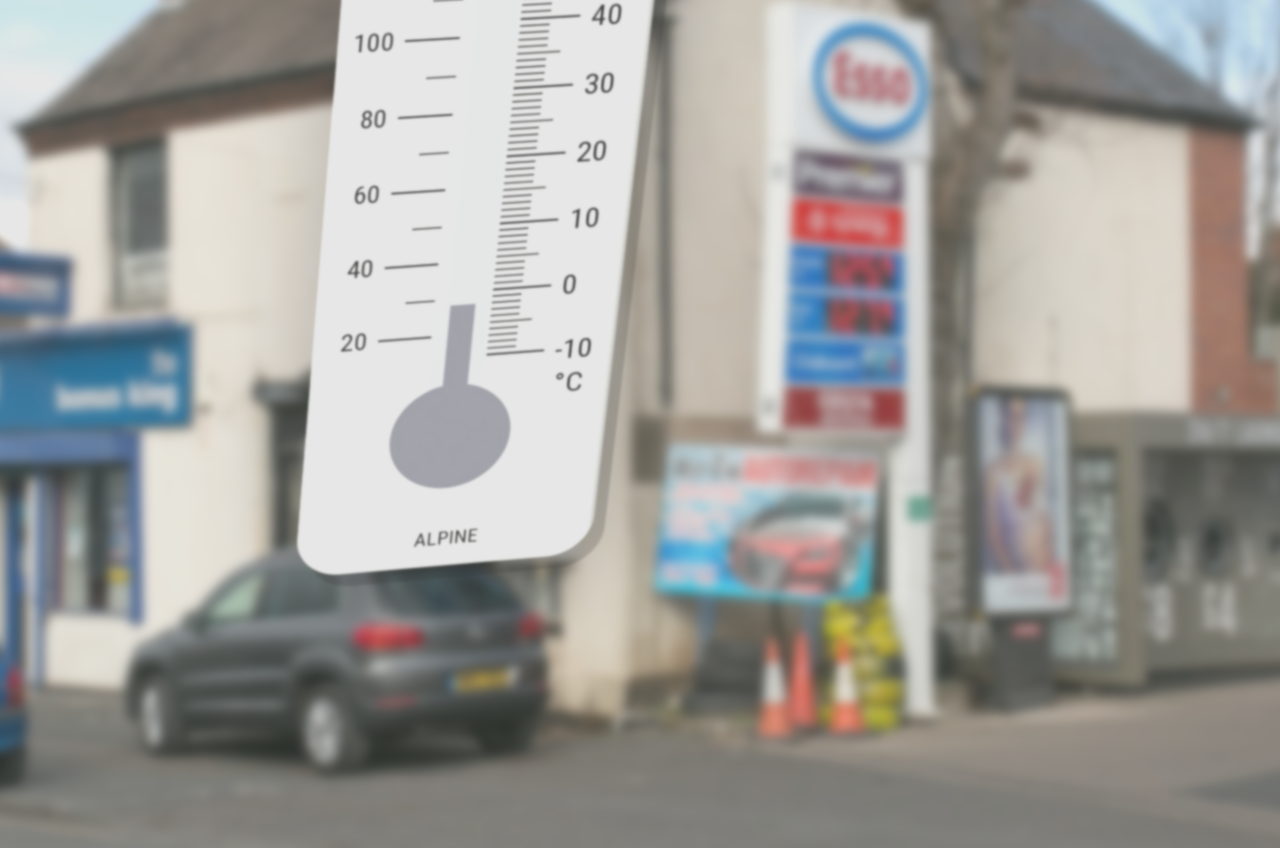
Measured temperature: -2 °C
